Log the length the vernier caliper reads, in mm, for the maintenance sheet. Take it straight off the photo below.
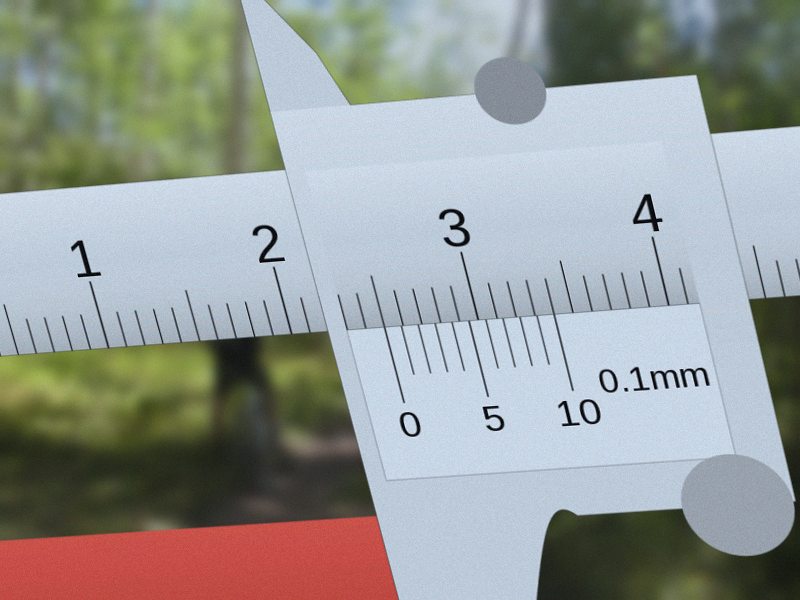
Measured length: 25.0 mm
